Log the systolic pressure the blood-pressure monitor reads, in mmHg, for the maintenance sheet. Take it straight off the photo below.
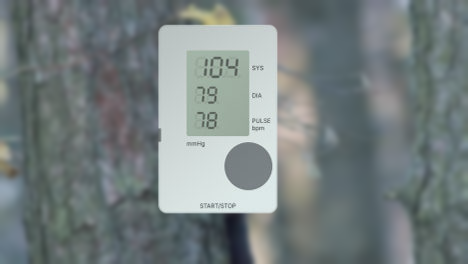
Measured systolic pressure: 104 mmHg
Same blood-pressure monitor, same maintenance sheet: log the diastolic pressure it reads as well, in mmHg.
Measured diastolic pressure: 79 mmHg
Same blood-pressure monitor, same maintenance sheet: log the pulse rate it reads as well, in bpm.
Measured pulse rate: 78 bpm
